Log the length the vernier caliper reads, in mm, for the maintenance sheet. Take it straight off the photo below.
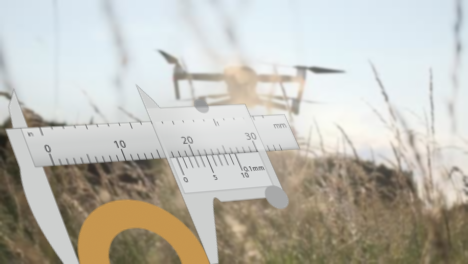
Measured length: 17.4 mm
